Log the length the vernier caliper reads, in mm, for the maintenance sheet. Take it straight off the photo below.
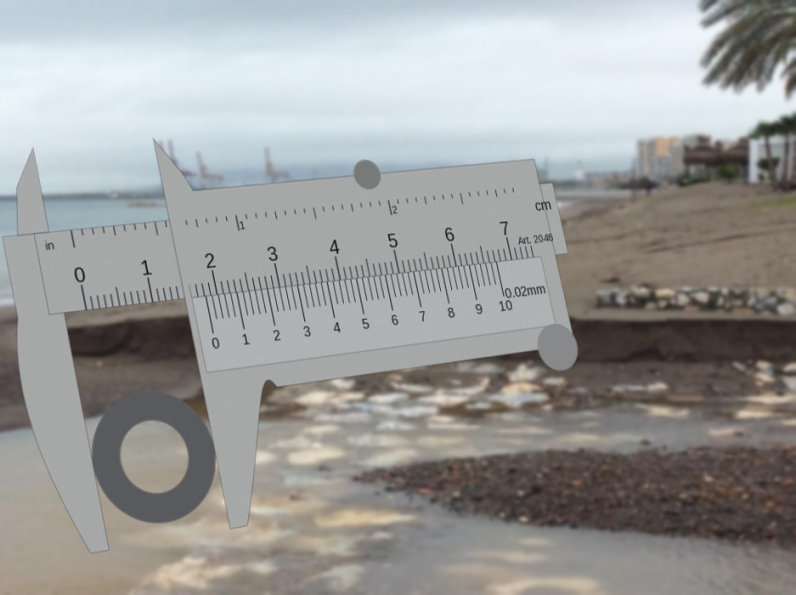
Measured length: 18.2 mm
